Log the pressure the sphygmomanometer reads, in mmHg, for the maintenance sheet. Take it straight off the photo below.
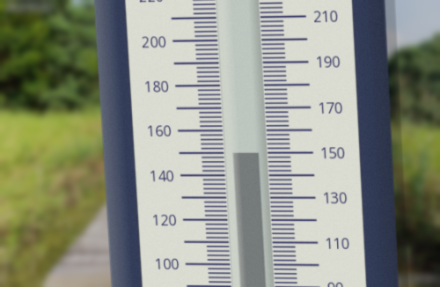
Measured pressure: 150 mmHg
